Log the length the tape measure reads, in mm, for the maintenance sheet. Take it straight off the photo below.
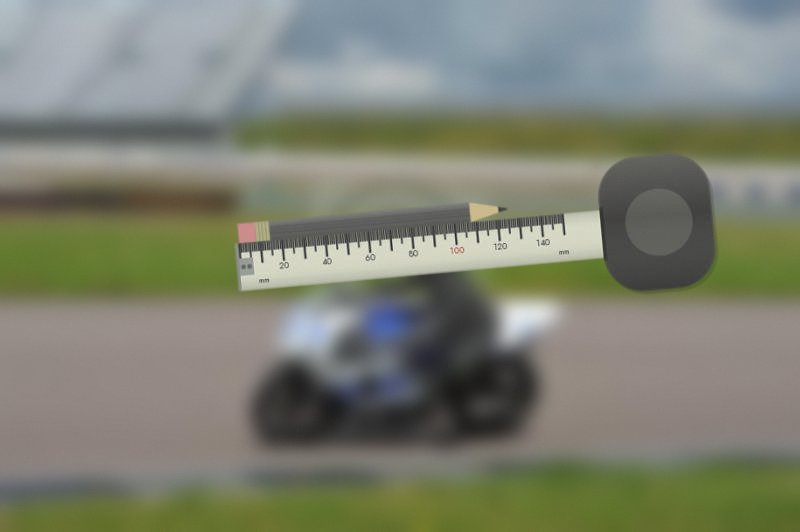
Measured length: 125 mm
